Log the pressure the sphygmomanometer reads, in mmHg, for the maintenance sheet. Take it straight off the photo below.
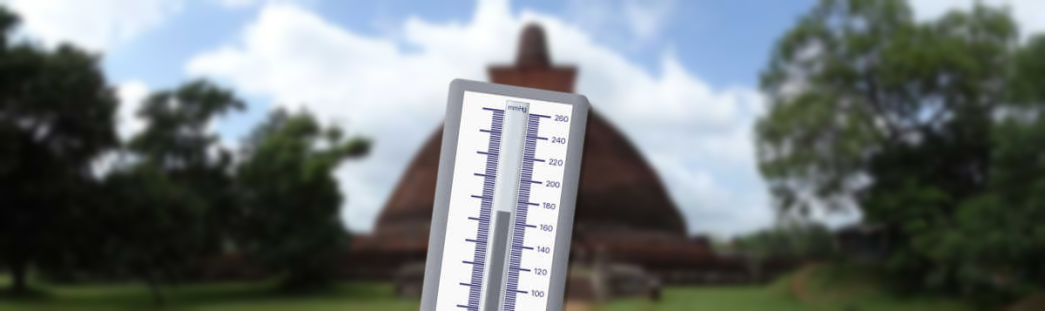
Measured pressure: 170 mmHg
